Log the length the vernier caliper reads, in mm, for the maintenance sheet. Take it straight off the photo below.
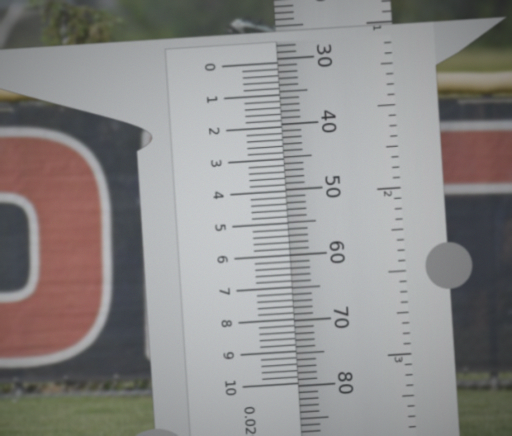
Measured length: 30.6 mm
